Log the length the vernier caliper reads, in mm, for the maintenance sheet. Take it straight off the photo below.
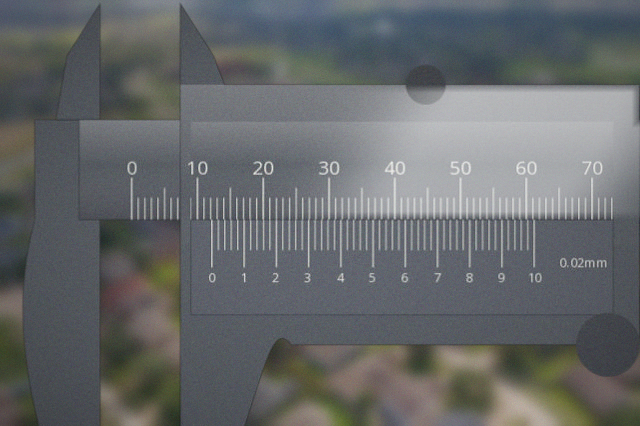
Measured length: 12.2 mm
